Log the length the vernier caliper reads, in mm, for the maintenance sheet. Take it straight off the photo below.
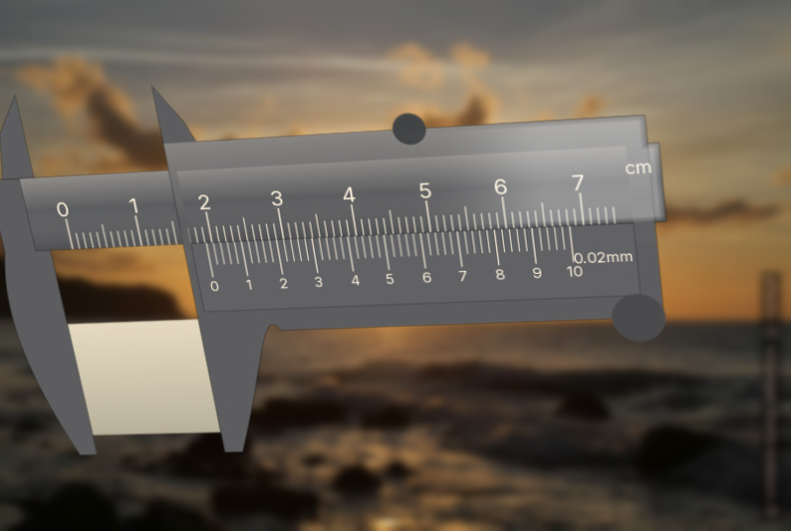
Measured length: 19.2 mm
